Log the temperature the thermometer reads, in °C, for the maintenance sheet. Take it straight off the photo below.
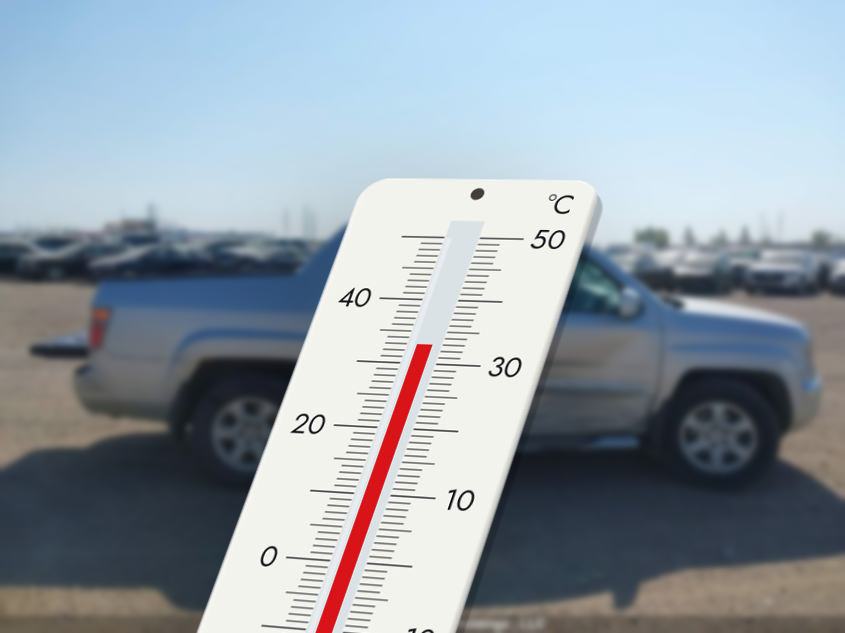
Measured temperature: 33 °C
